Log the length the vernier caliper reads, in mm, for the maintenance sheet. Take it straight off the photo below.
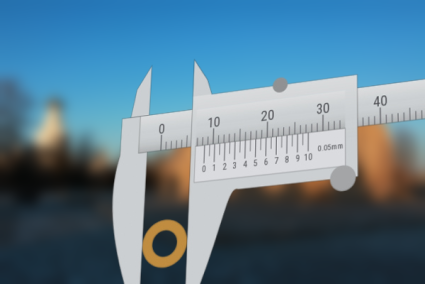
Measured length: 8.4 mm
